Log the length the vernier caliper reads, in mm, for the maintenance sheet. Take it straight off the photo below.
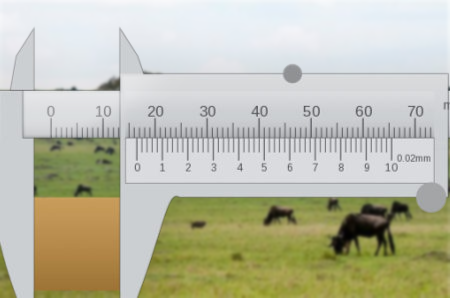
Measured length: 16.5 mm
